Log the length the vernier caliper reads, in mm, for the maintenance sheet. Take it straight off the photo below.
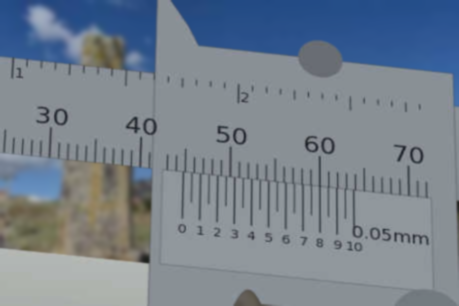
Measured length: 44.8 mm
